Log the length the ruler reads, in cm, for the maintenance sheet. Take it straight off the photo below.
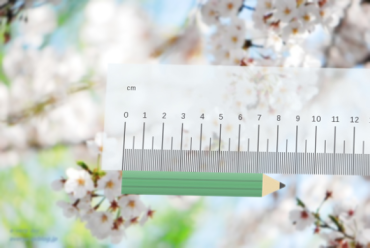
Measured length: 8.5 cm
